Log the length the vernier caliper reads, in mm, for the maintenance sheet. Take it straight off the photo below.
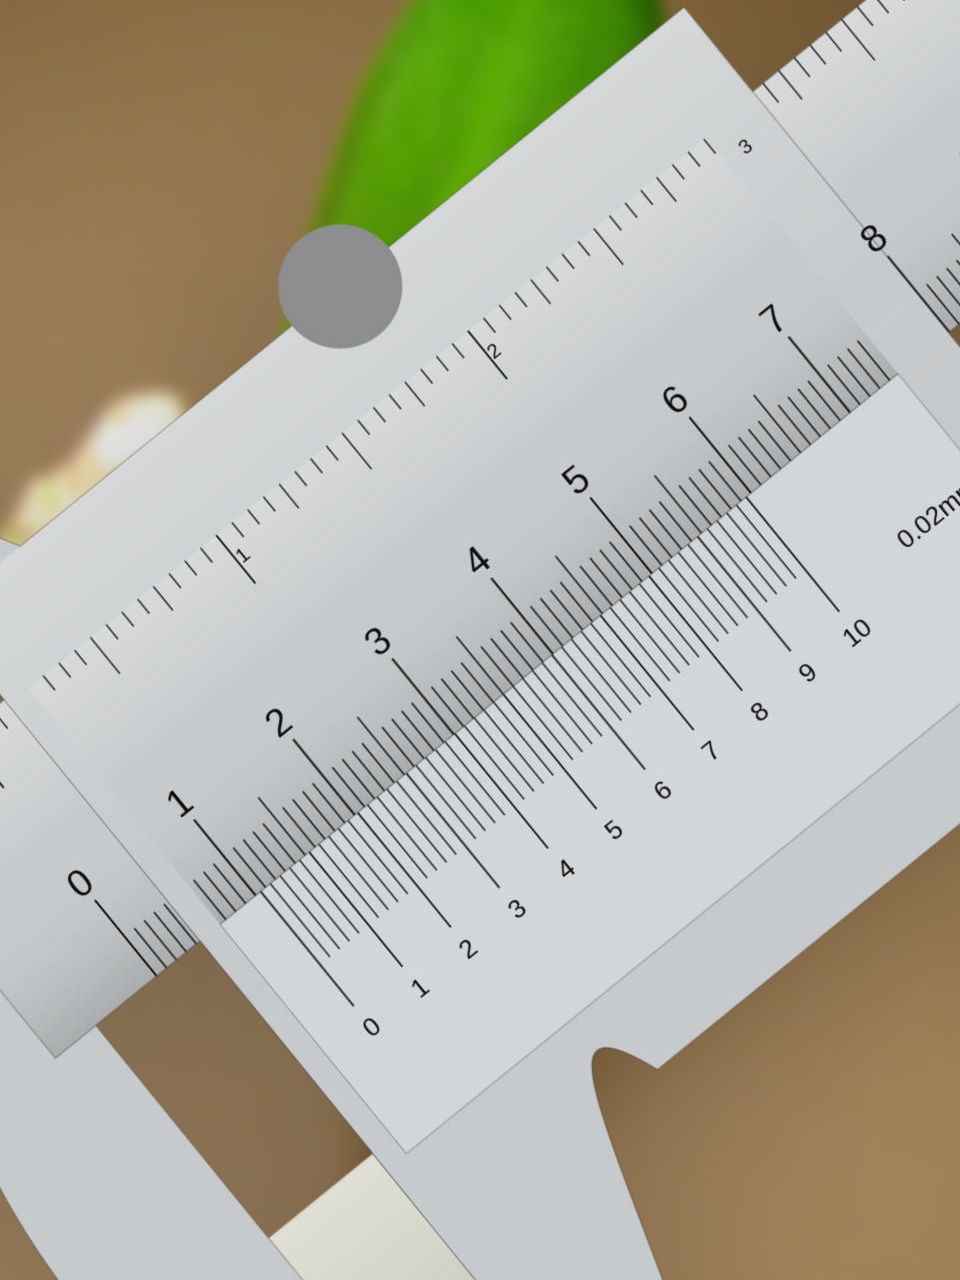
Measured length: 10.5 mm
